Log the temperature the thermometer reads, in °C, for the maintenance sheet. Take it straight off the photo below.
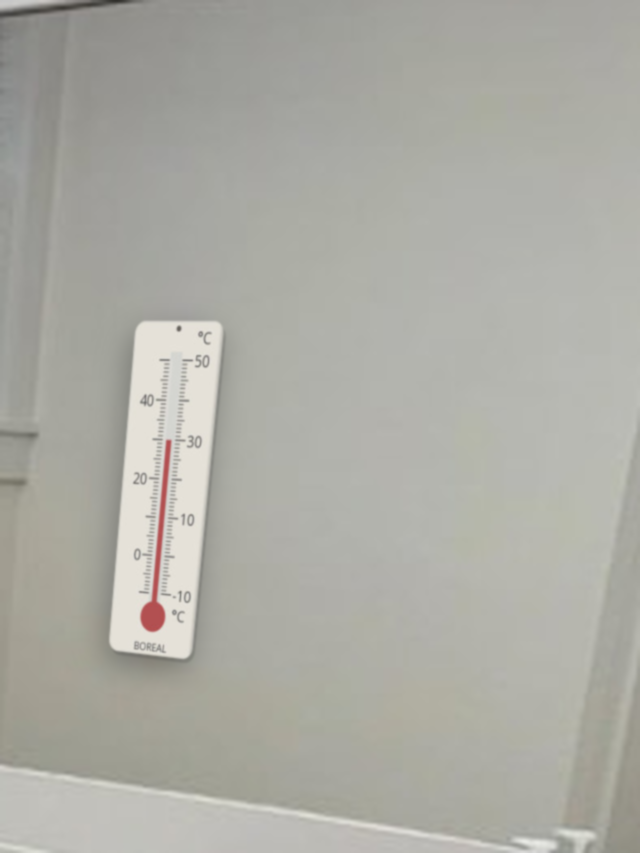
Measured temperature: 30 °C
